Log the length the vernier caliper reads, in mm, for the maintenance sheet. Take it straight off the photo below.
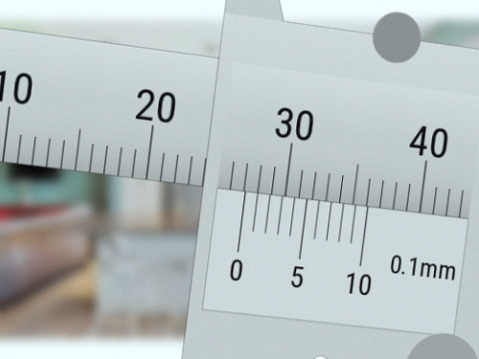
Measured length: 27.1 mm
